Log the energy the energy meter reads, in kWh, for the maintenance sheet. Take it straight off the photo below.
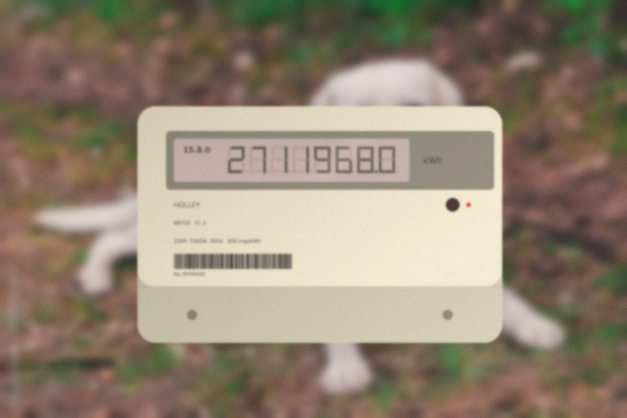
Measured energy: 2711968.0 kWh
